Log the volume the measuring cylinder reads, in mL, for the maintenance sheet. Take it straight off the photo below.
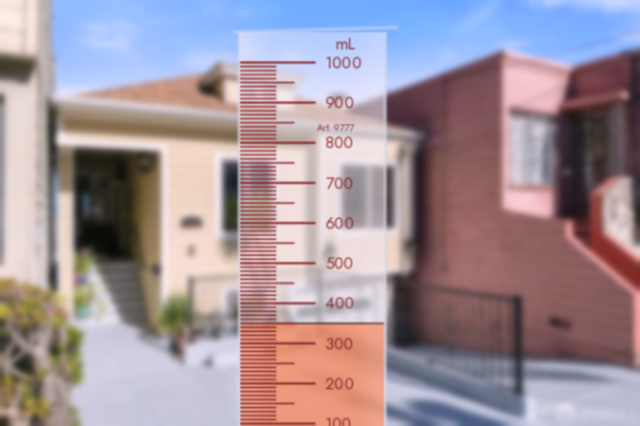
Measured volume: 350 mL
